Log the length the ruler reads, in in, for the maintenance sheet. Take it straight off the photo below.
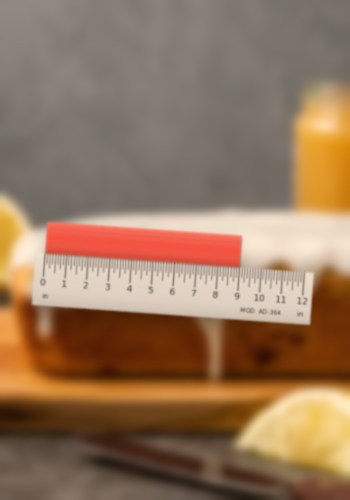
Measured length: 9 in
